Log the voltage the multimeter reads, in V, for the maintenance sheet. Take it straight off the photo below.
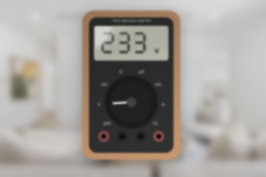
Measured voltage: 233 V
